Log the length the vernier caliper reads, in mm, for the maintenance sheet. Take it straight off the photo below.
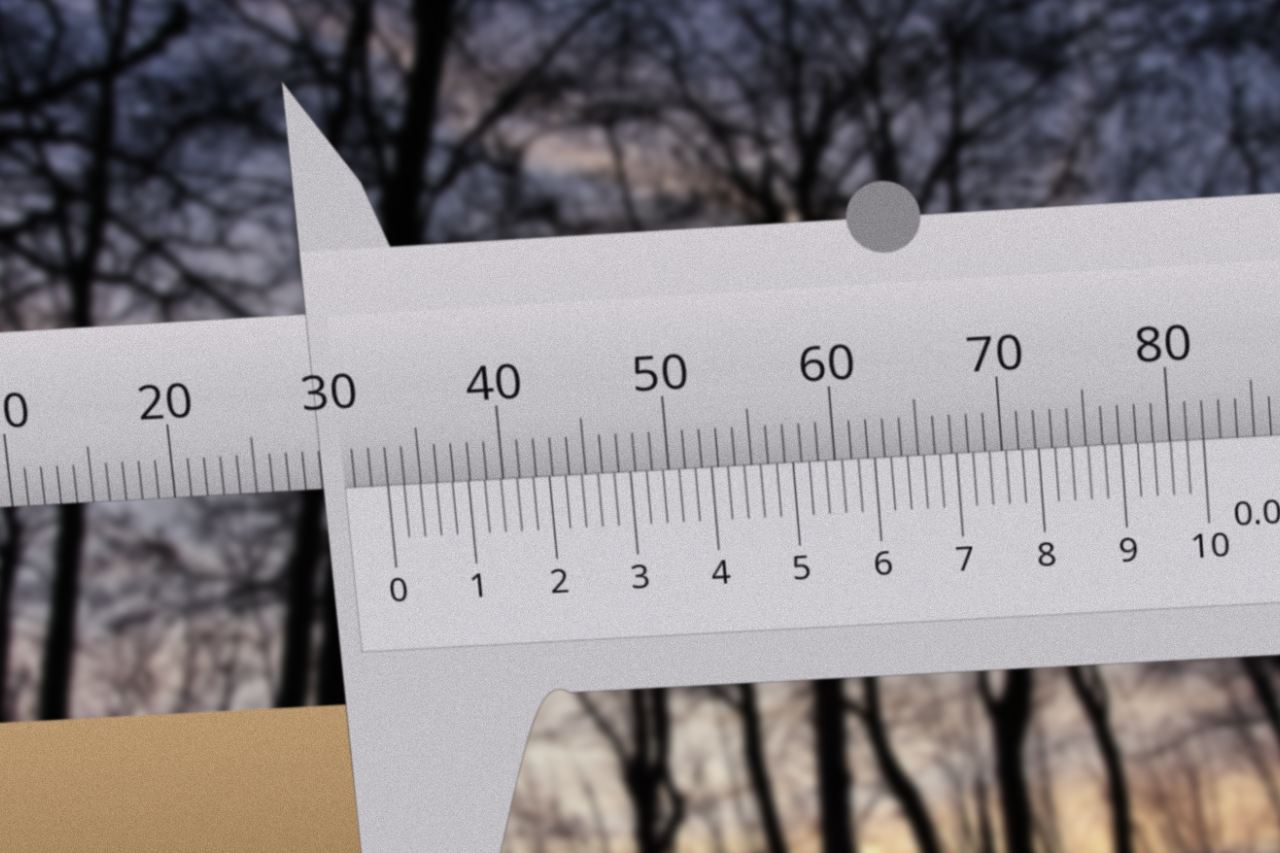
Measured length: 33.0 mm
